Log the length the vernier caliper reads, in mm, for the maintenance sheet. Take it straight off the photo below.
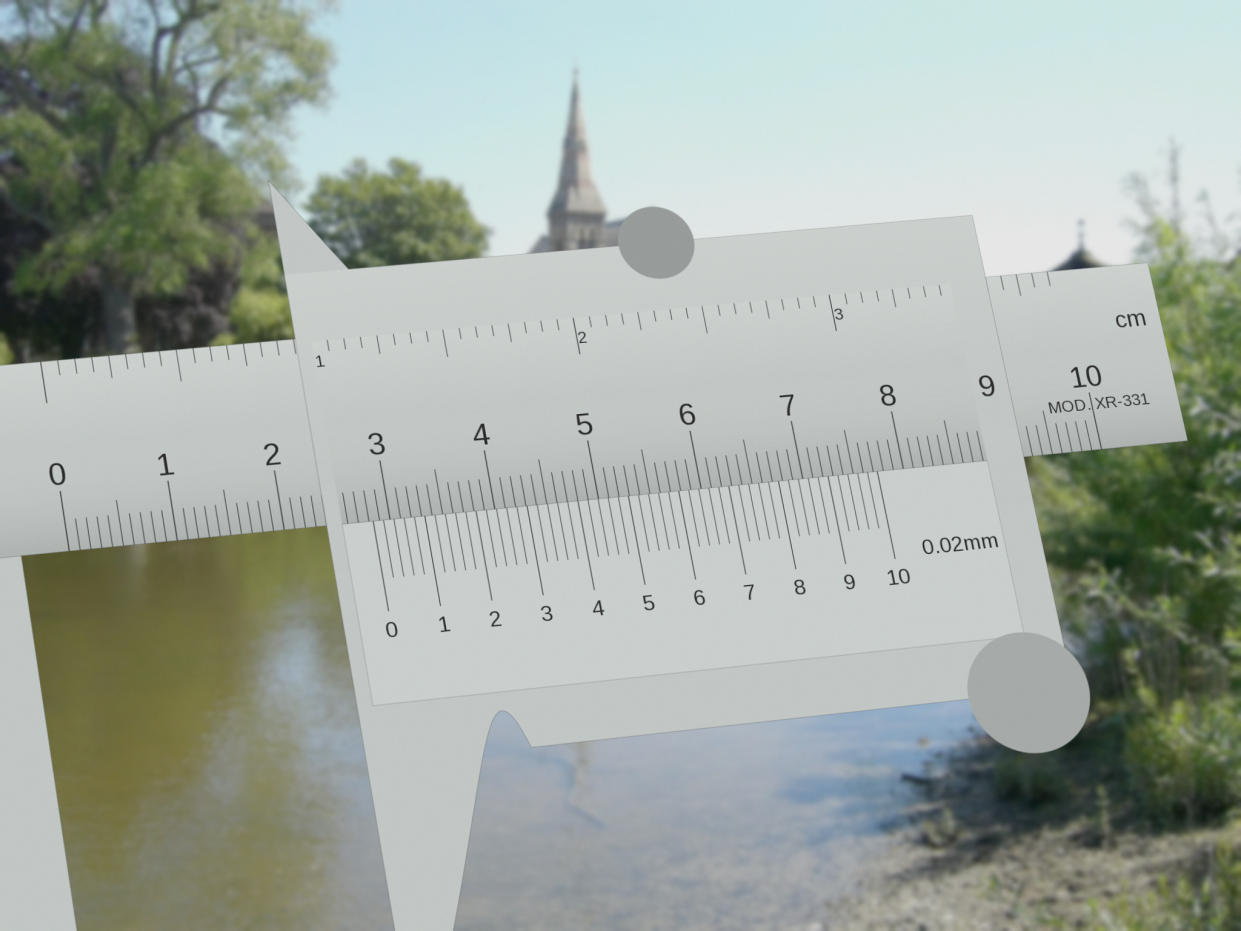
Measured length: 28.4 mm
